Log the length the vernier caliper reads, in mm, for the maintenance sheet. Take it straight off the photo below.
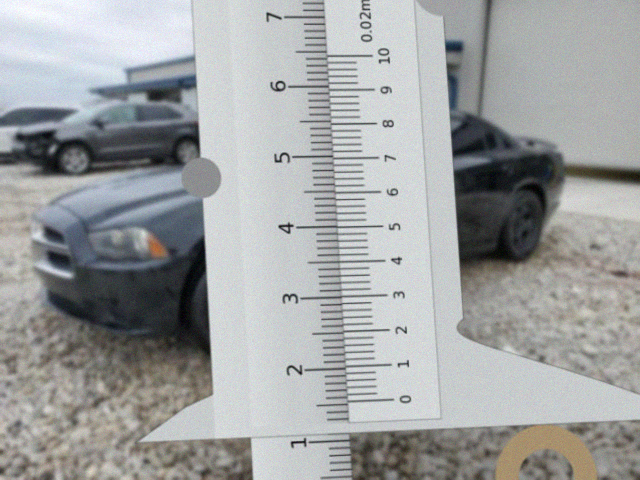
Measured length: 15.4 mm
